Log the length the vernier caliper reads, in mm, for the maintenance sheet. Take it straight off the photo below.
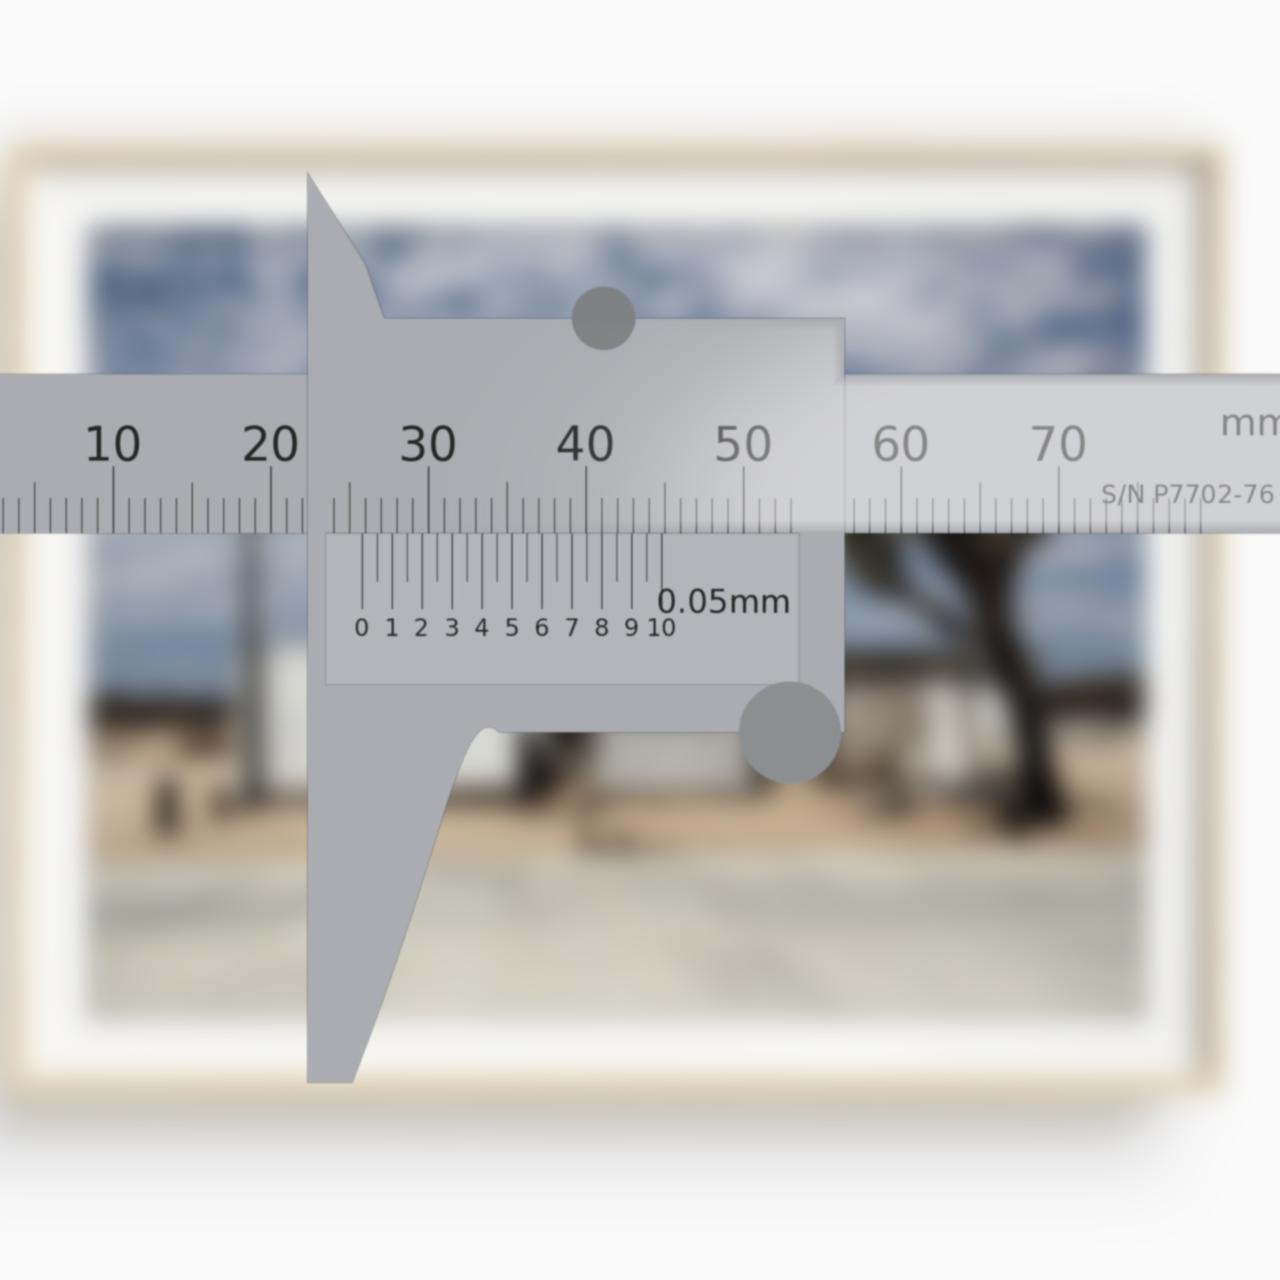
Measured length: 25.8 mm
